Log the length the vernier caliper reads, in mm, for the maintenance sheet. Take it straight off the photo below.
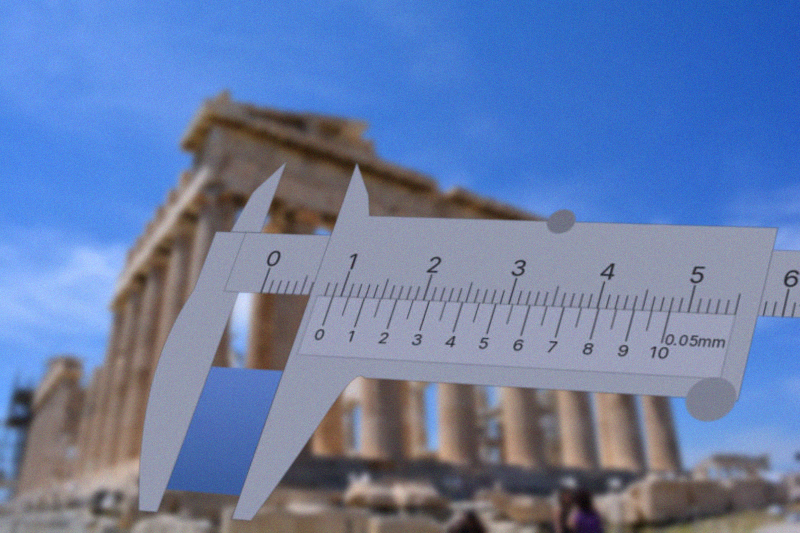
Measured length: 9.0 mm
